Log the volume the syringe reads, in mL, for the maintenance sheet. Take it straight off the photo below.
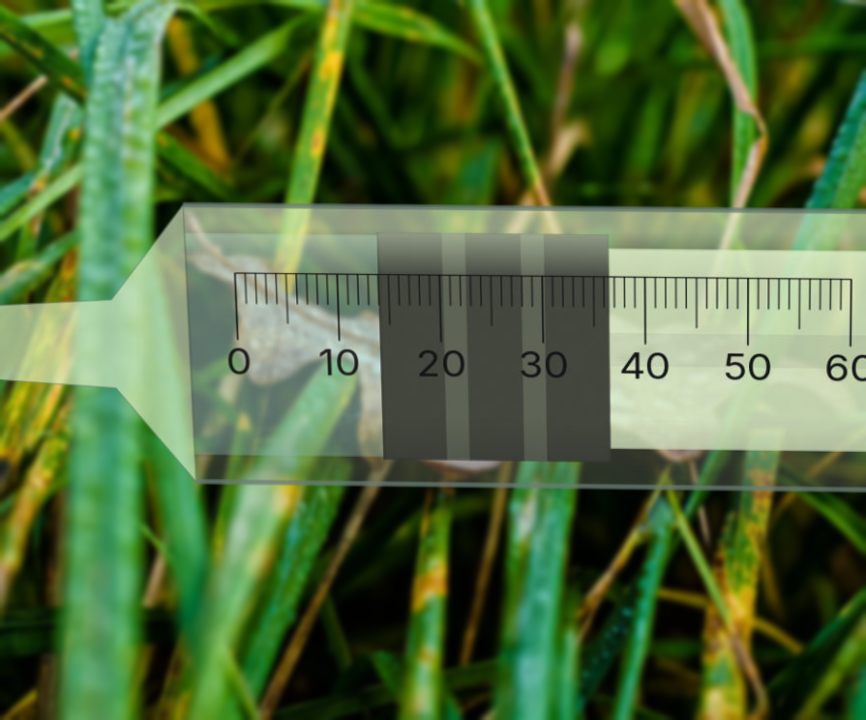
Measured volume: 14 mL
